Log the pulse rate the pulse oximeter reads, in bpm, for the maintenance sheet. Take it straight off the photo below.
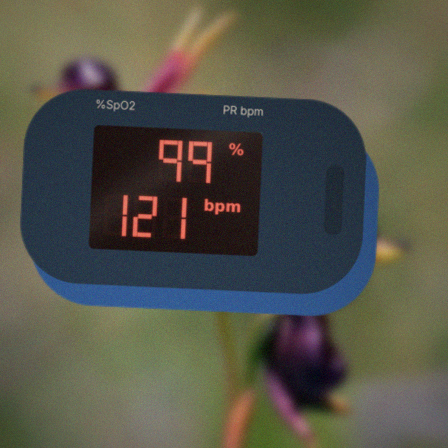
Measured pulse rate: 121 bpm
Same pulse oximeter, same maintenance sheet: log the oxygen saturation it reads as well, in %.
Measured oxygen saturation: 99 %
